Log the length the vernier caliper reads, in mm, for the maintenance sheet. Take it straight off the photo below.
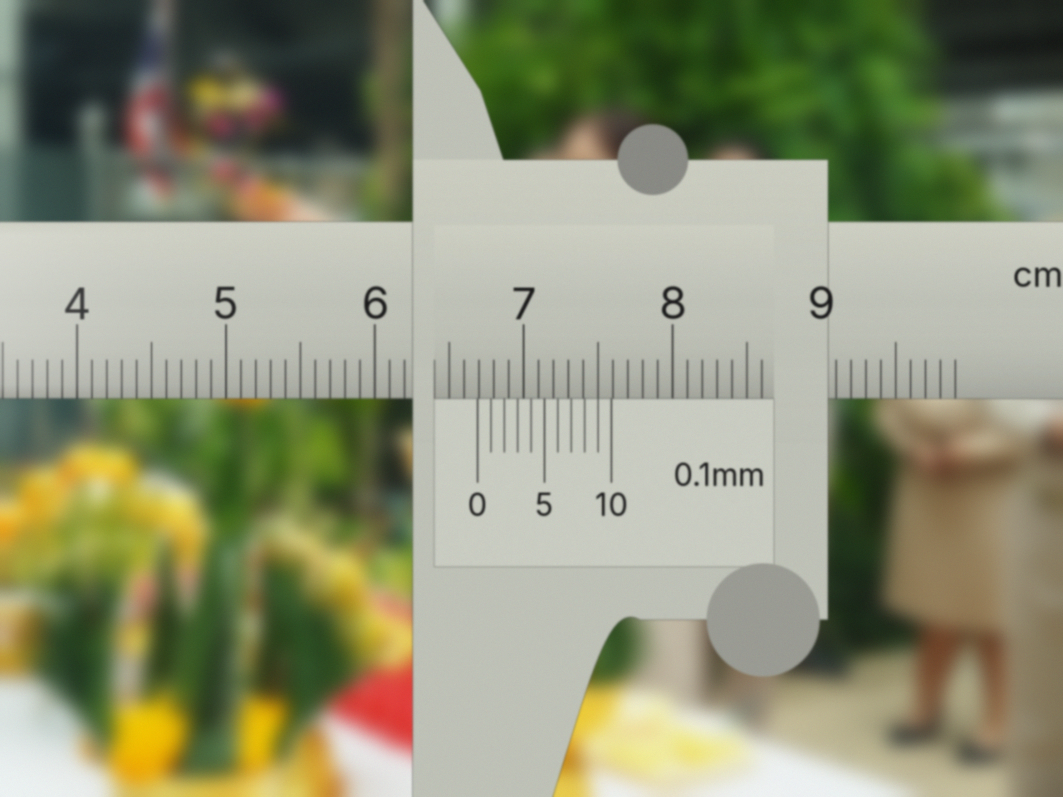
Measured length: 66.9 mm
